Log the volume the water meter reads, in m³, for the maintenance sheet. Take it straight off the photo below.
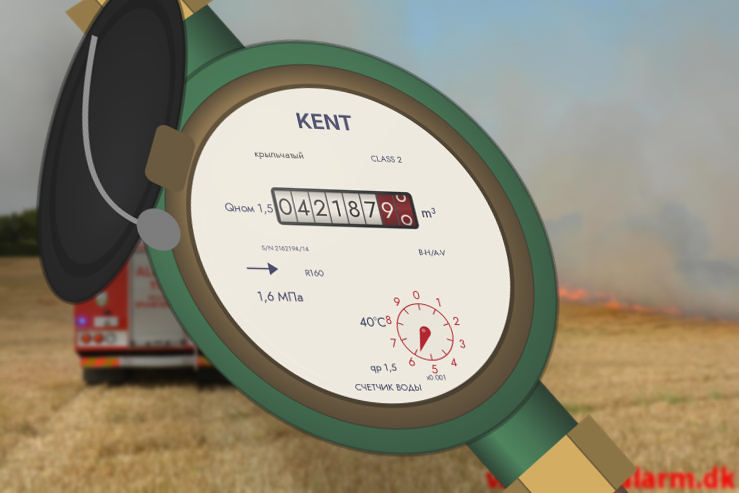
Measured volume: 42187.985 m³
